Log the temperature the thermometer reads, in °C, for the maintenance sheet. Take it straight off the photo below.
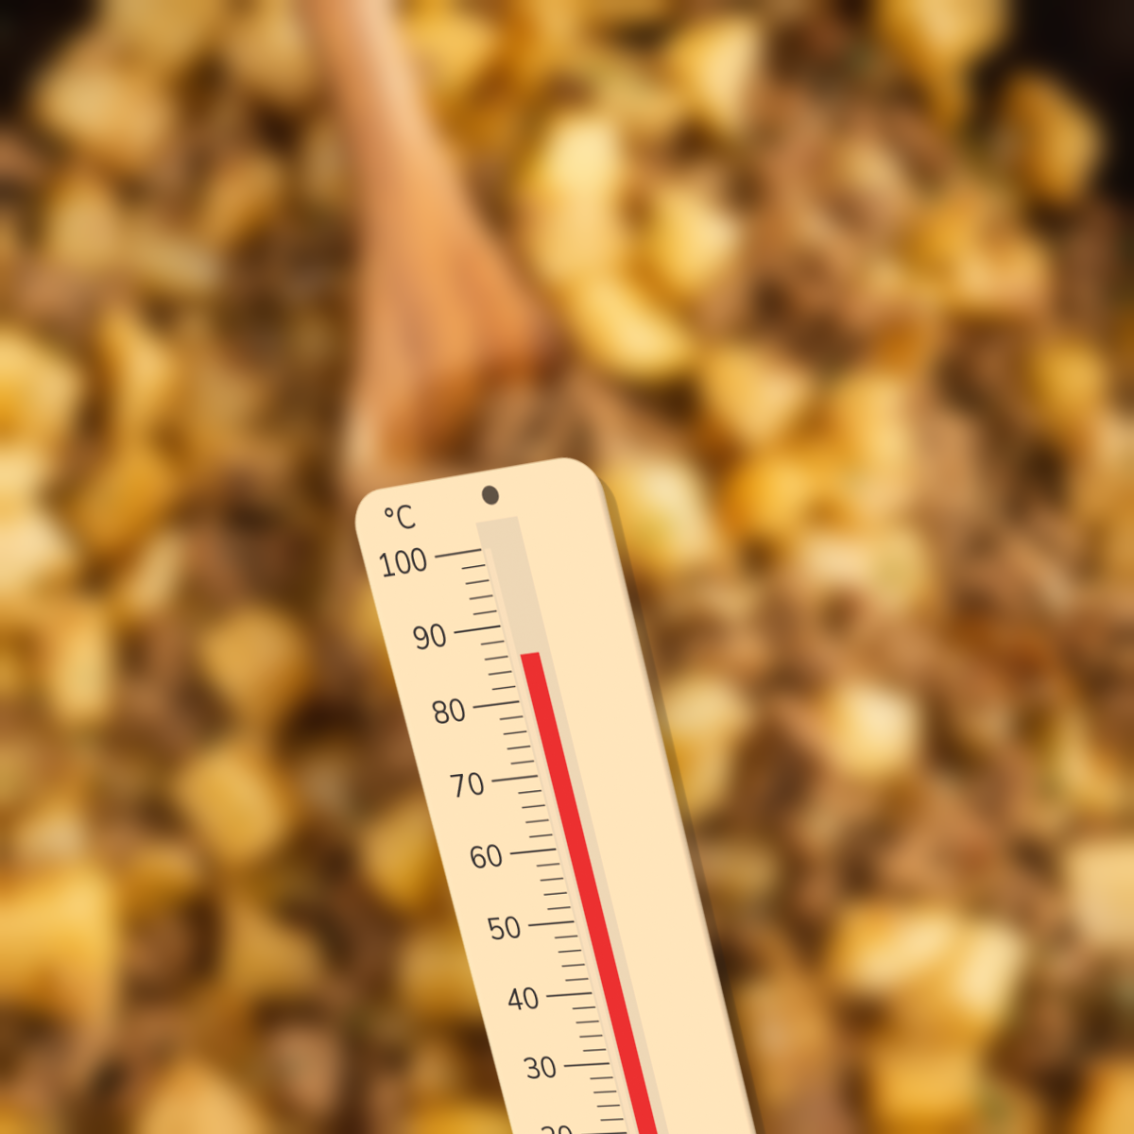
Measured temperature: 86 °C
